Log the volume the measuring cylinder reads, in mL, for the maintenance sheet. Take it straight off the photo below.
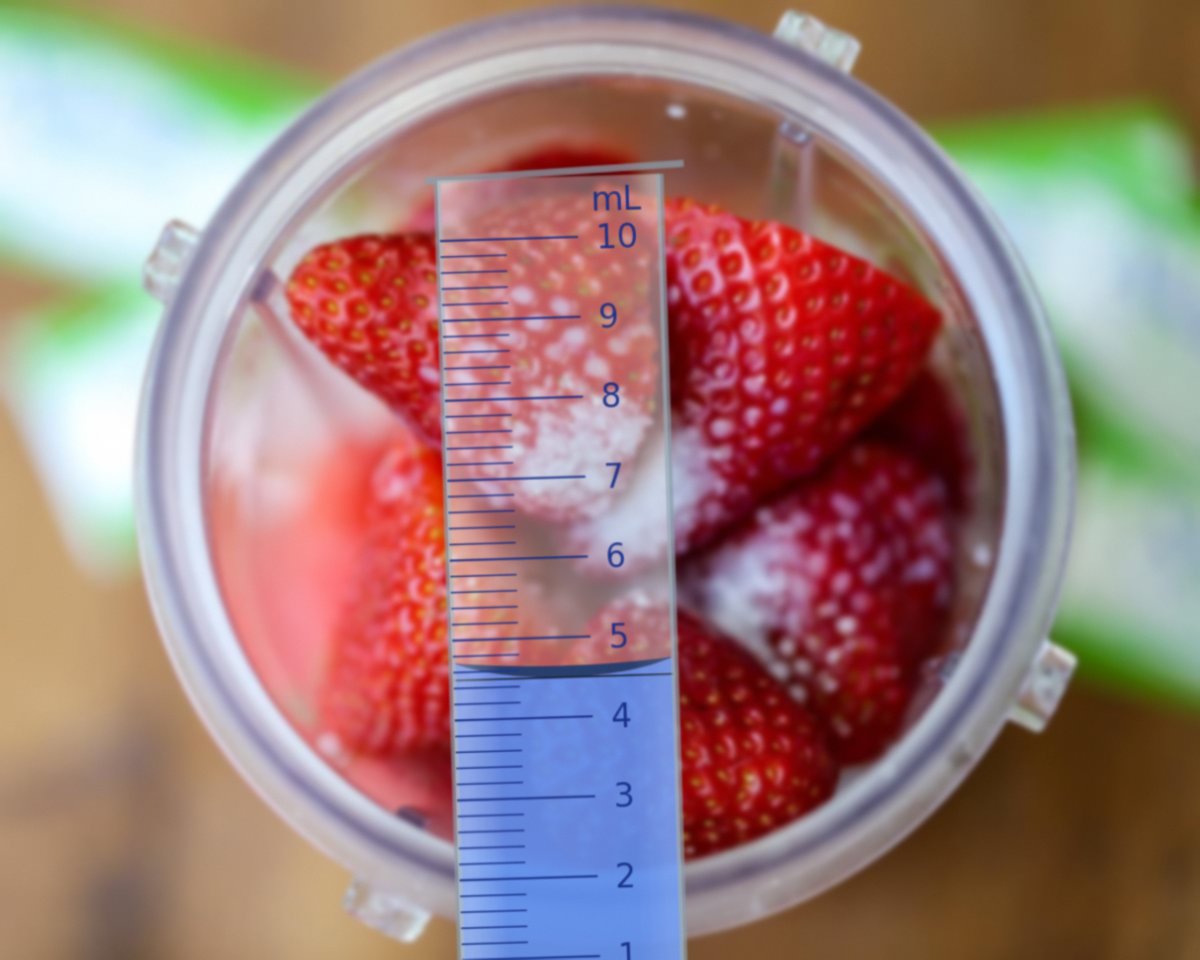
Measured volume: 4.5 mL
